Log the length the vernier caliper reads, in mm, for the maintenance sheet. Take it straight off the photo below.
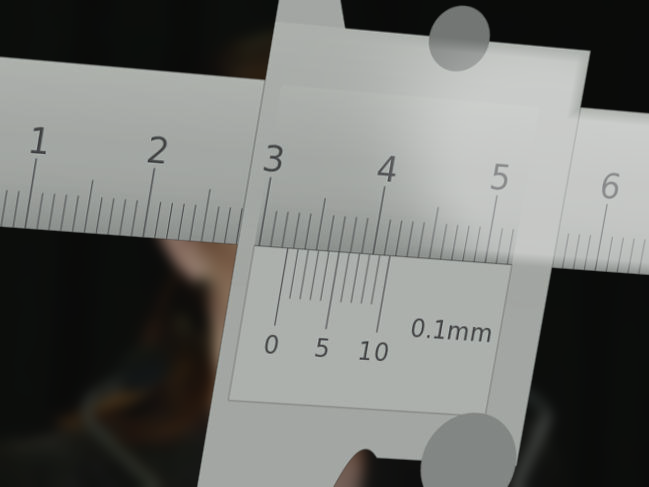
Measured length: 32.5 mm
